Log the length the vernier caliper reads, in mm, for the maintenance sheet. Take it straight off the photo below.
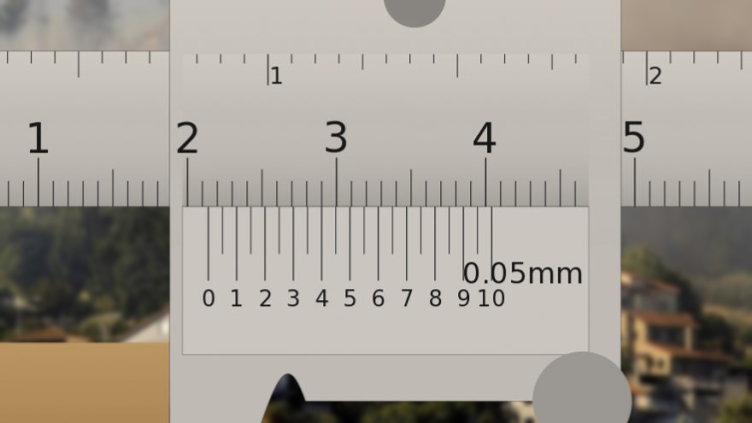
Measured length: 21.4 mm
